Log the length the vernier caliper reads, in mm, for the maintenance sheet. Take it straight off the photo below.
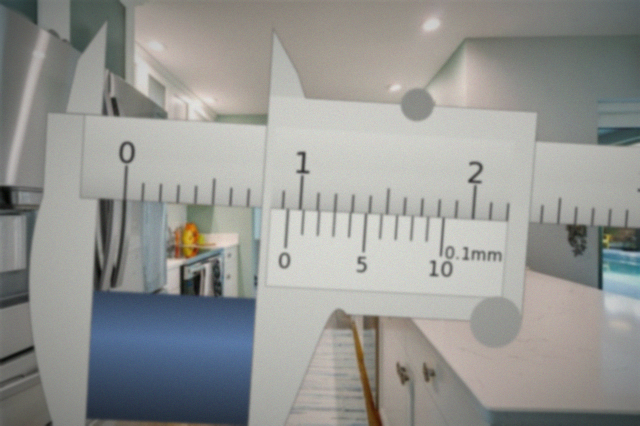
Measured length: 9.3 mm
